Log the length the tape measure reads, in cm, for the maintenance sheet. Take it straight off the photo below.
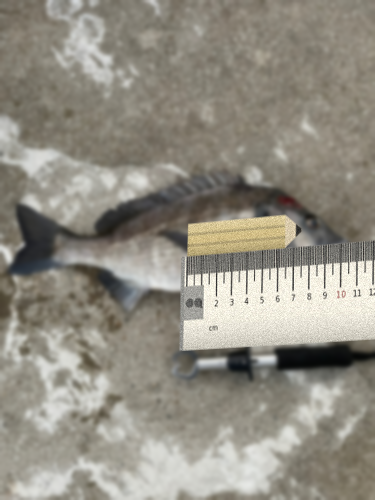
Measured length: 7.5 cm
